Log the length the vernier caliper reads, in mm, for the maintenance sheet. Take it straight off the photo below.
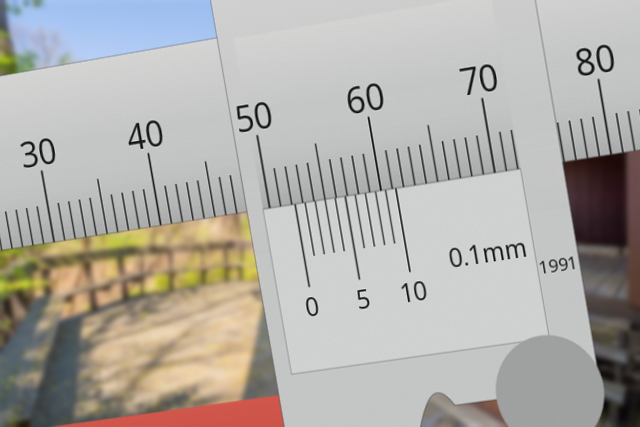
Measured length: 52.3 mm
